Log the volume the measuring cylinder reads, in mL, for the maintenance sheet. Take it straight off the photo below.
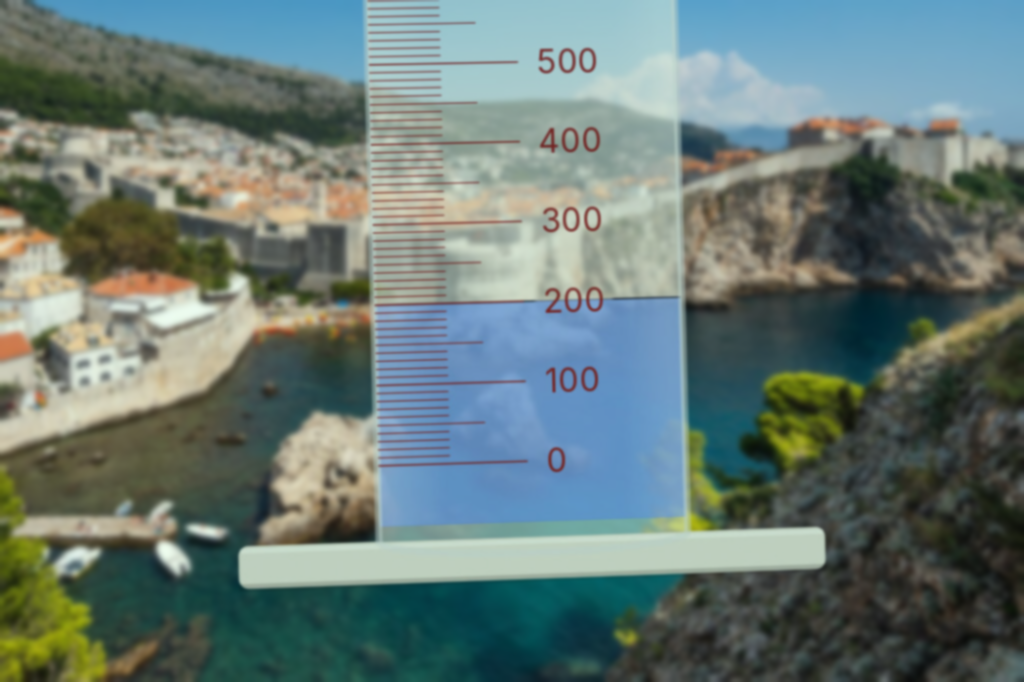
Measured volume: 200 mL
